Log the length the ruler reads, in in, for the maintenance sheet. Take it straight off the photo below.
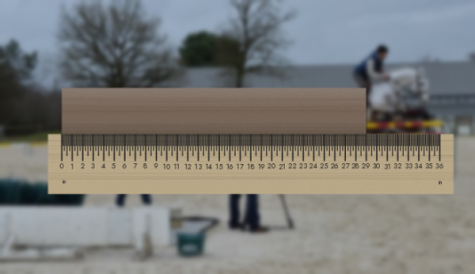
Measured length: 29 in
